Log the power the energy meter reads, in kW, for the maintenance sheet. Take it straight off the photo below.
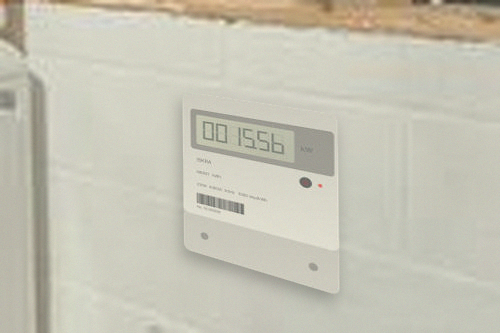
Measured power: 15.56 kW
